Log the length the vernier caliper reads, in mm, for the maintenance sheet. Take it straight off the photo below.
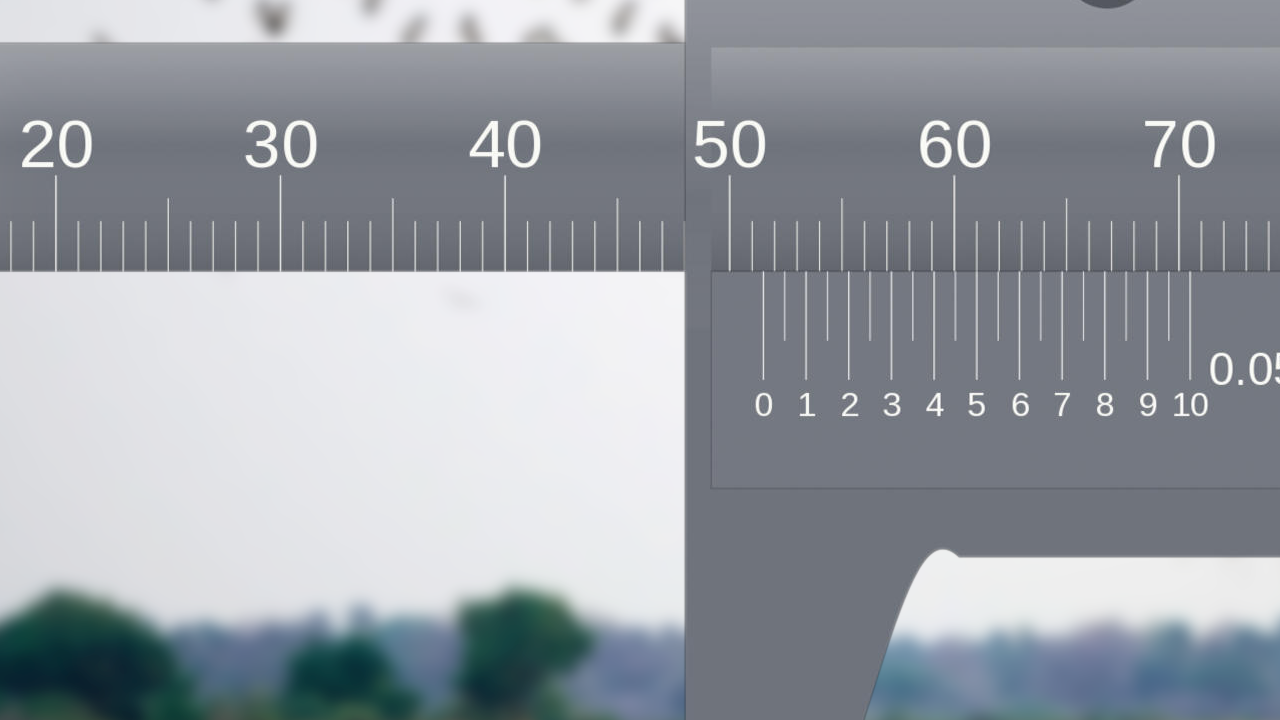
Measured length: 51.5 mm
